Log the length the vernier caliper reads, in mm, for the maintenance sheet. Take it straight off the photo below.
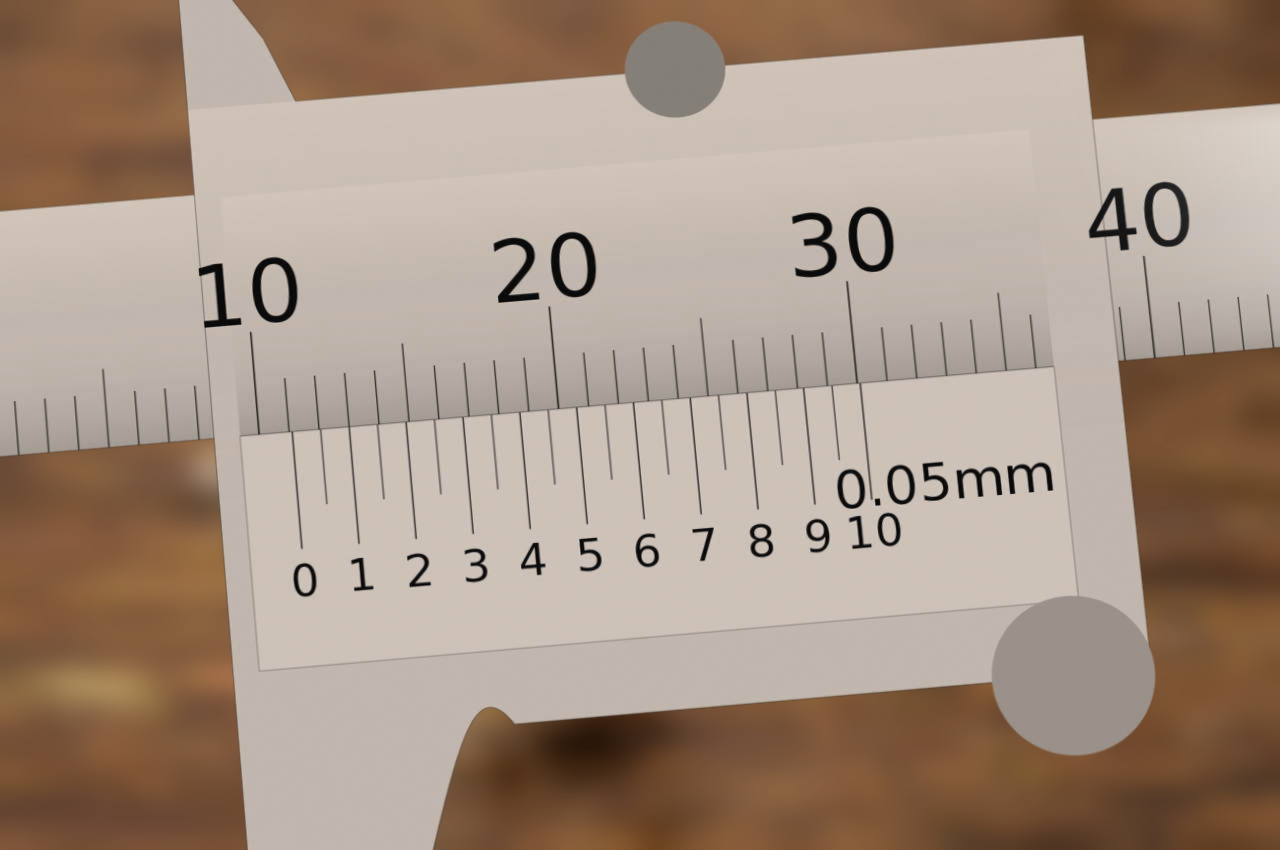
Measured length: 11.10 mm
